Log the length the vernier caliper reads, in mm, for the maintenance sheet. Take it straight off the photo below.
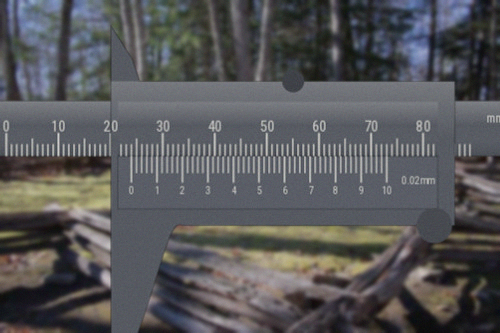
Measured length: 24.0 mm
